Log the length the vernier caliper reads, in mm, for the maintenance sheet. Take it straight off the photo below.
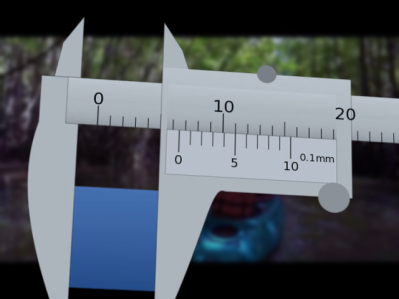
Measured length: 6.5 mm
